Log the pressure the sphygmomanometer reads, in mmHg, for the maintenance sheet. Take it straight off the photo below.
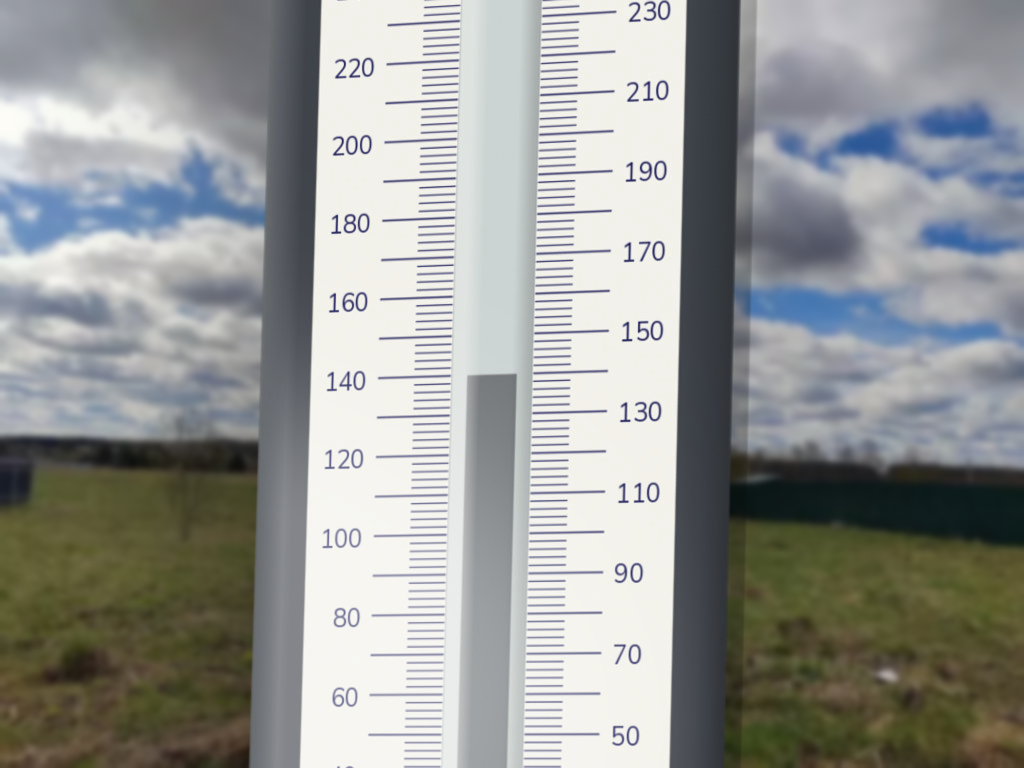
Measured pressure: 140 mmHg
